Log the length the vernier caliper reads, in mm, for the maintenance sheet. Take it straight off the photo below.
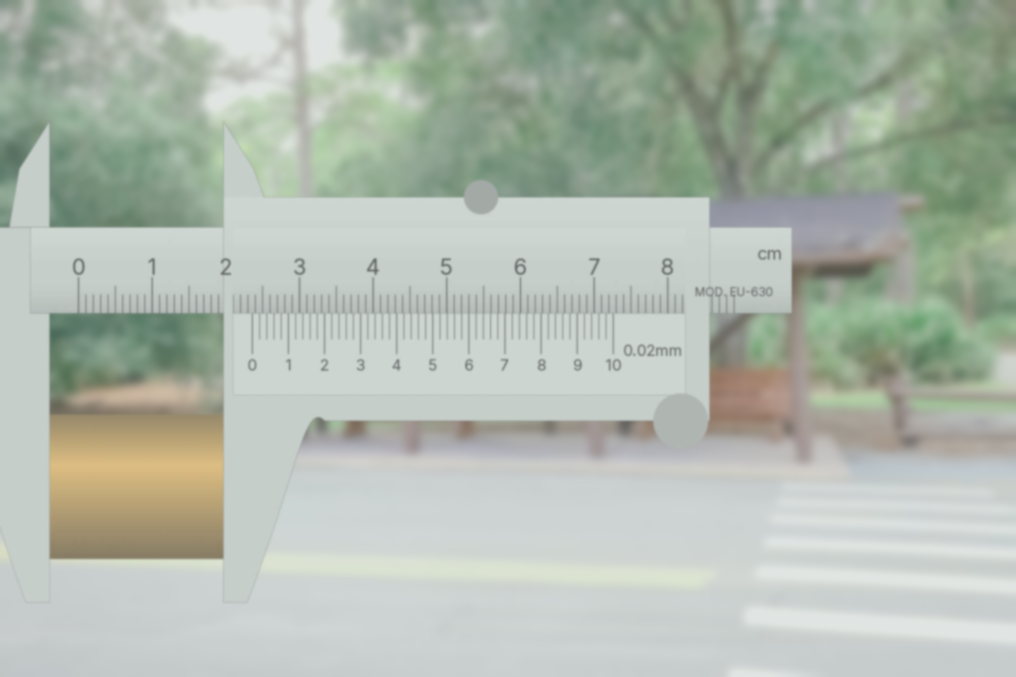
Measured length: 23.6 mm
